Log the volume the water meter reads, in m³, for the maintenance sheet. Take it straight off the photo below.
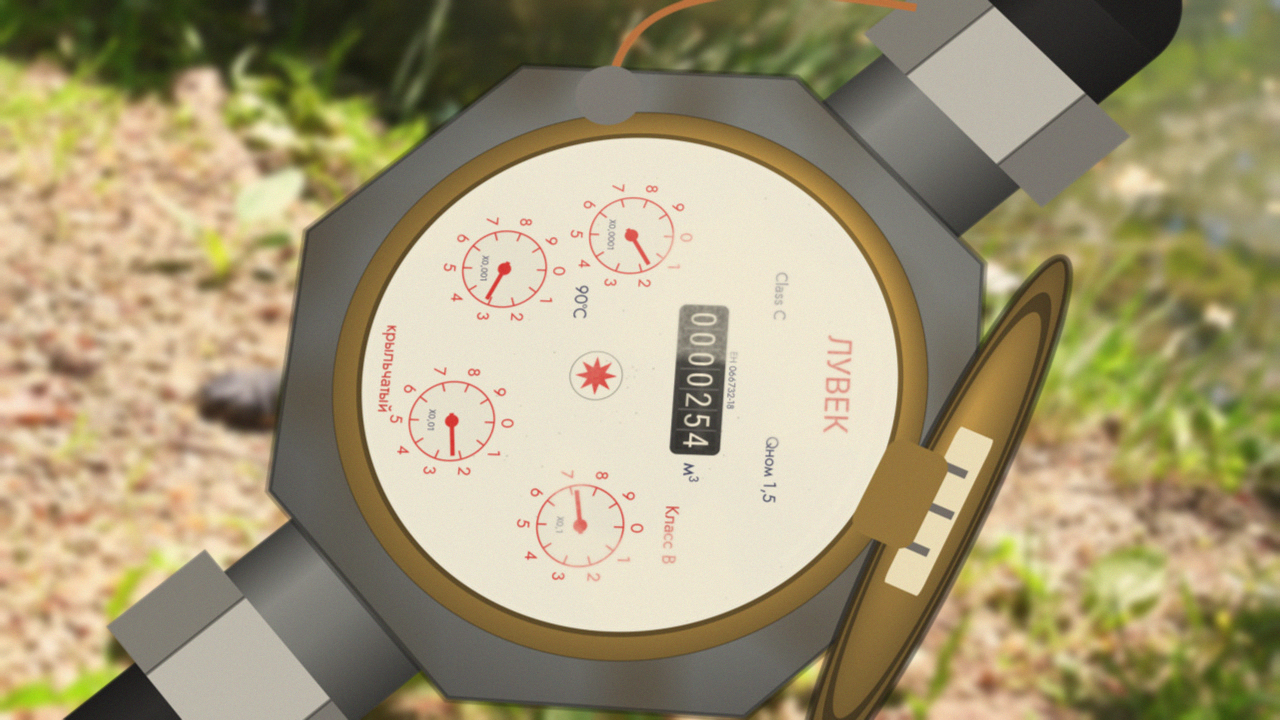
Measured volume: 254.7231 m³
